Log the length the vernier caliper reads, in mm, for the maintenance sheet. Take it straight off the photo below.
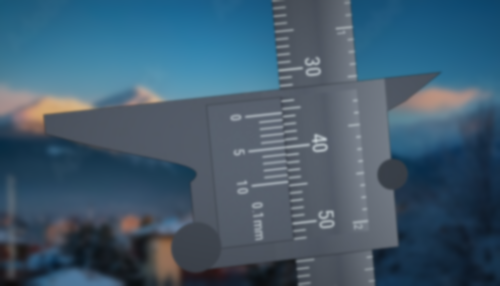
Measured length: 35.5 mm
